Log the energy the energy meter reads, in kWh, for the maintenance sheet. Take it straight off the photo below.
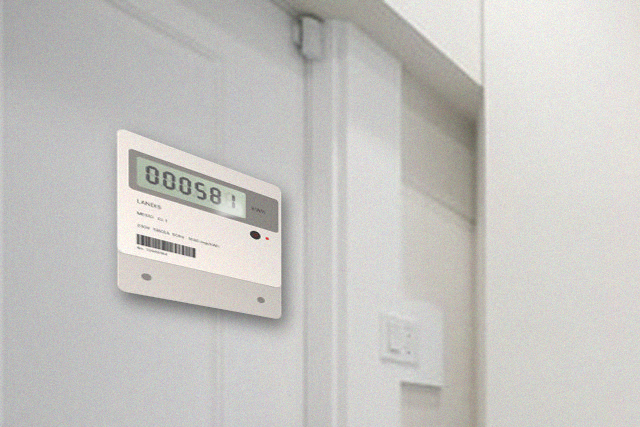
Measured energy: 581 kWh
